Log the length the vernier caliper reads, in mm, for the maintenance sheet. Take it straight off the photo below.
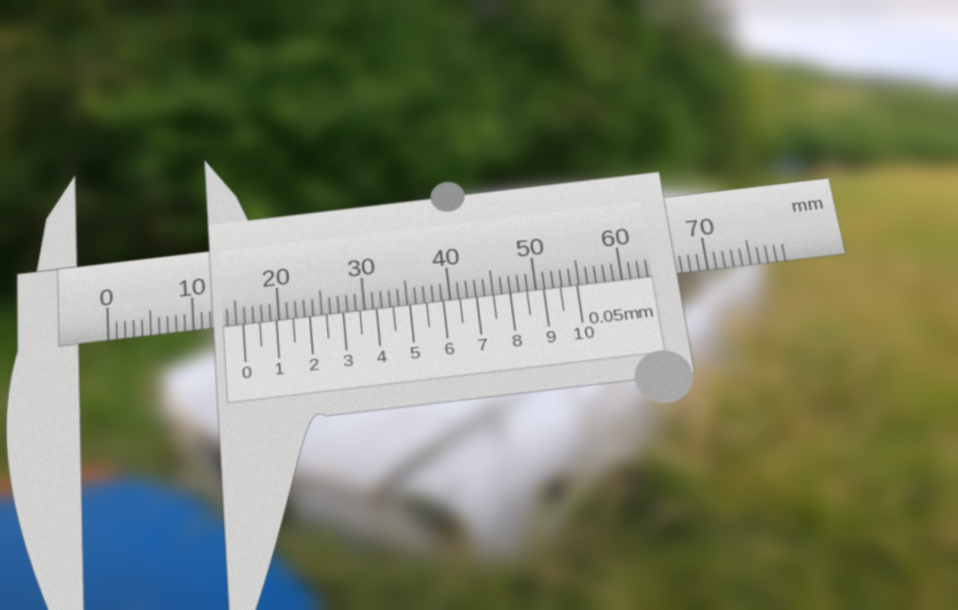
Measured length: 15.8 mm
